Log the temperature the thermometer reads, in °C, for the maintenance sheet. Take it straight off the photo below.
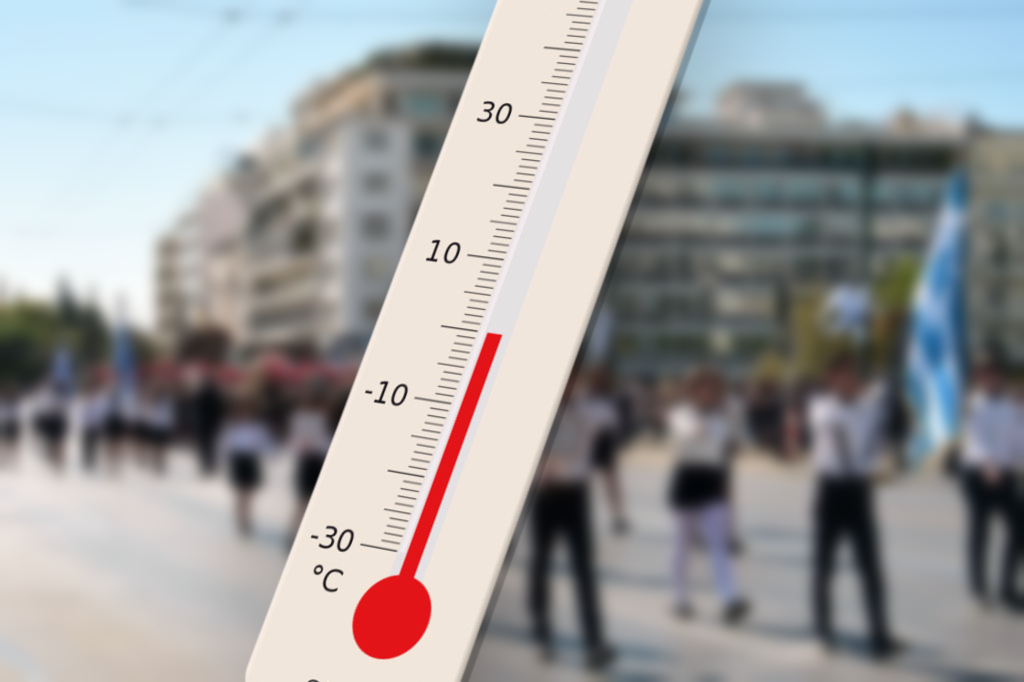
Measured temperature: 0 °C
